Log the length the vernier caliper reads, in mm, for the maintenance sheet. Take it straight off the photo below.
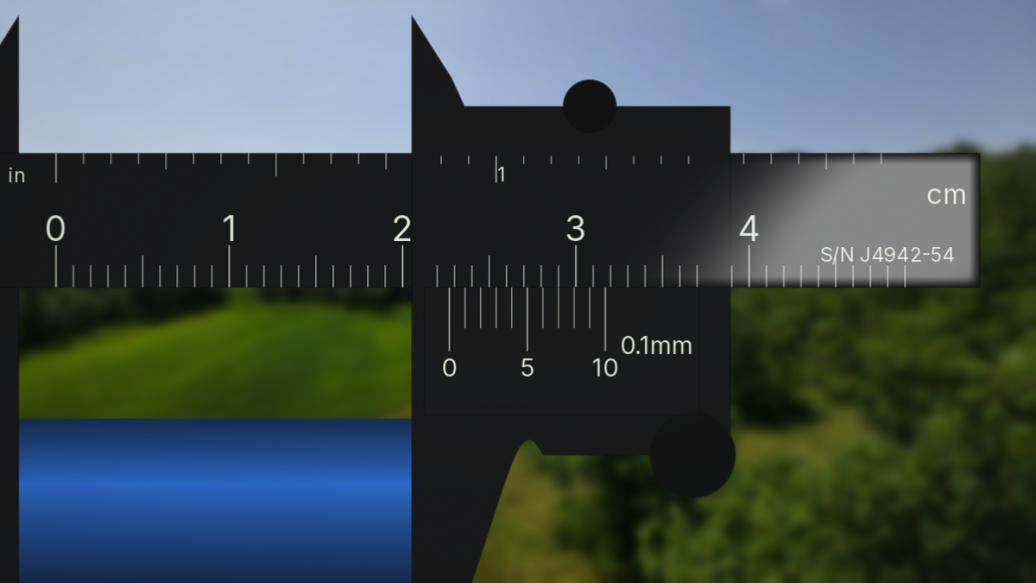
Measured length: 22.7 mm
